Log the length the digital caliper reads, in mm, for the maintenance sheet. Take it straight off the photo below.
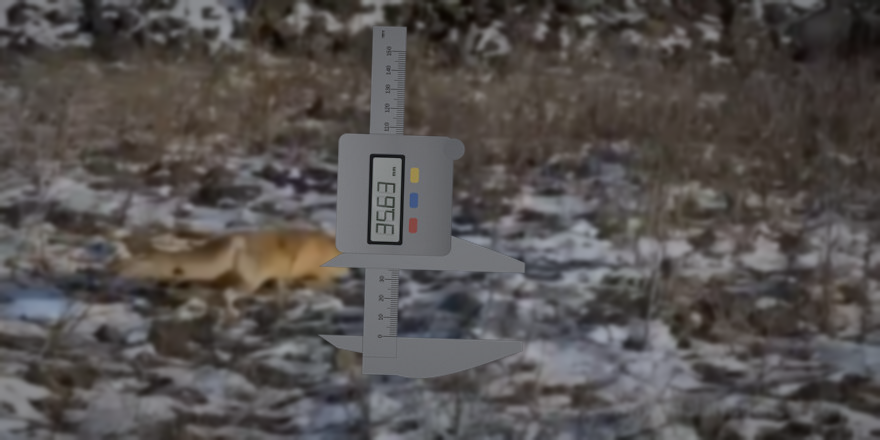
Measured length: 35.63 mm
